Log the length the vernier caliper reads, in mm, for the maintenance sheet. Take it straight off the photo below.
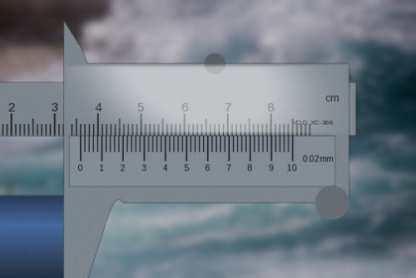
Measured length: 36.0 mm
